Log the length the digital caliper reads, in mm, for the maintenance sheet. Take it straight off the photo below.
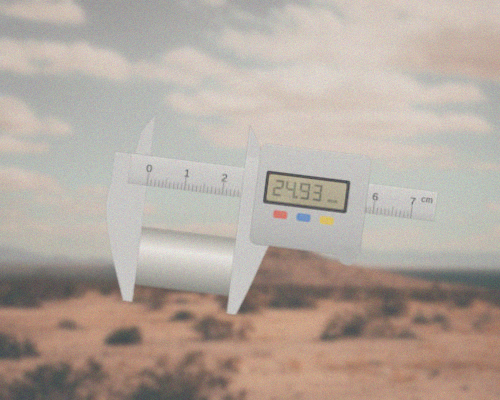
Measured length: 24.93 mm
